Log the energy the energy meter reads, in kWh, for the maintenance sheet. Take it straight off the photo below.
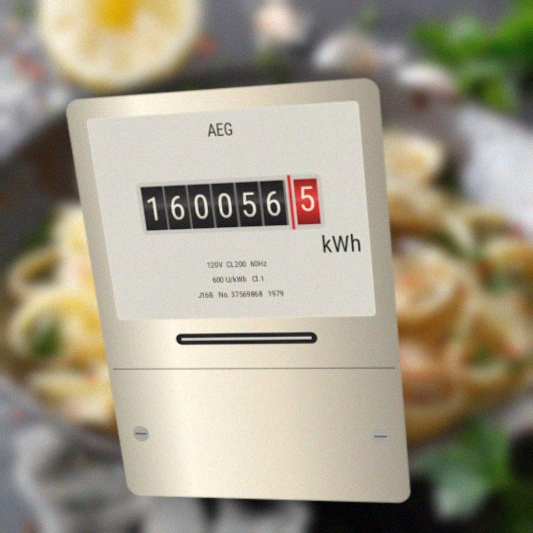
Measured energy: 160056.5 kWh
